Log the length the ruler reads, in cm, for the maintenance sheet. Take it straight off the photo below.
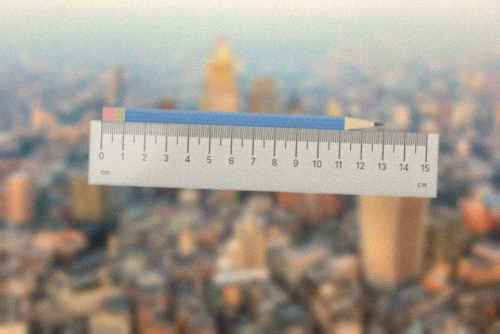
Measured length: 13 cm
